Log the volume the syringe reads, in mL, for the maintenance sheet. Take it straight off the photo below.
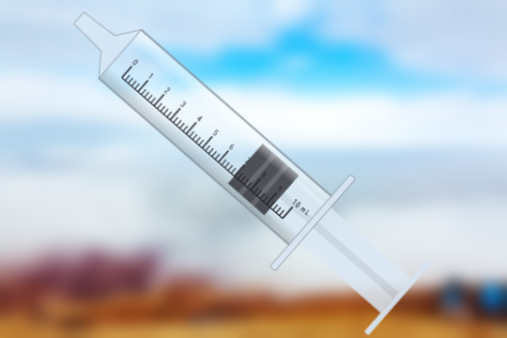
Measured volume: 7 mL
